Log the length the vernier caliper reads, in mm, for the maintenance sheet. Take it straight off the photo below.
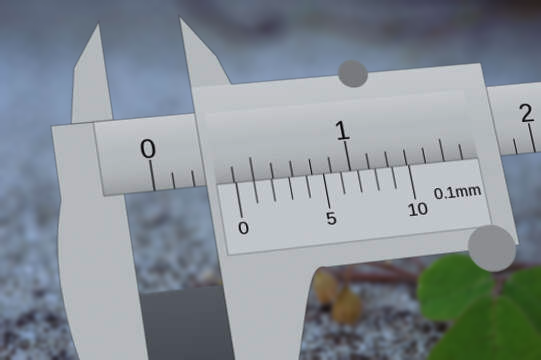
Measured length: 4.1 mm
